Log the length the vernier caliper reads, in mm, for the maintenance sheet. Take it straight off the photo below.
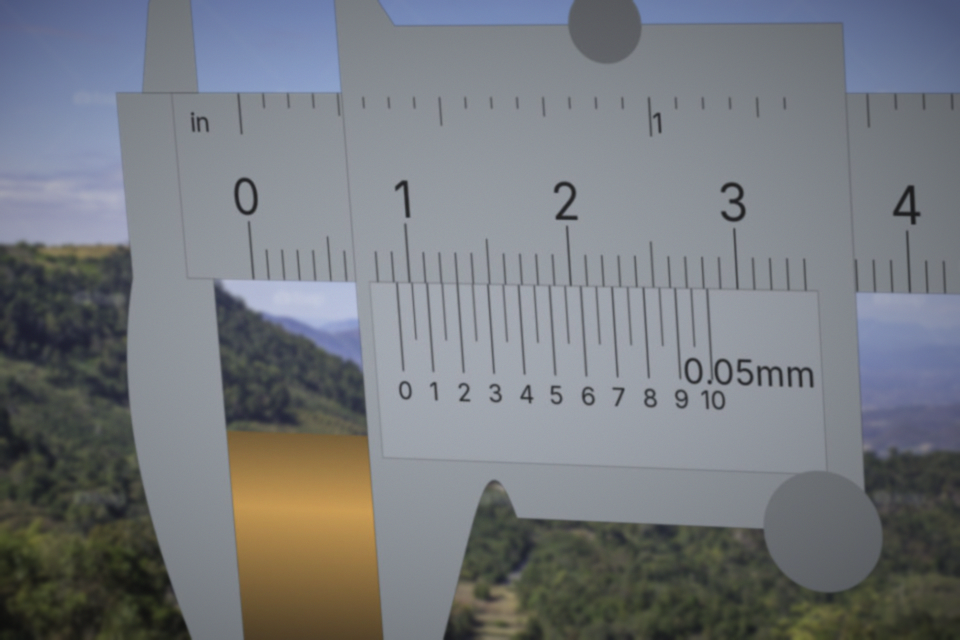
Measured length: 9.2 mm
